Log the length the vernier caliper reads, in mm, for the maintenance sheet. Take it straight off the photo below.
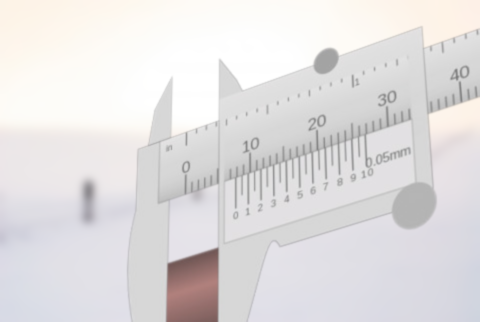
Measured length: 7.8 mm
